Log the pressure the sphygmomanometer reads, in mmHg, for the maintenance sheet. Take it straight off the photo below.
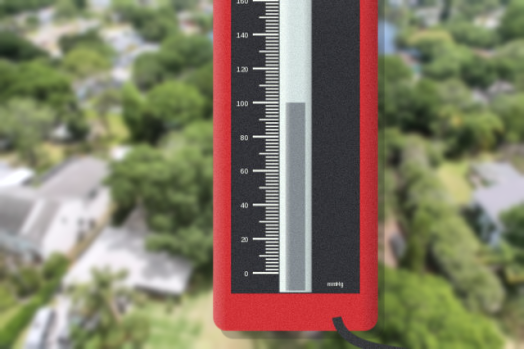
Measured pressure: 100 mmHg
